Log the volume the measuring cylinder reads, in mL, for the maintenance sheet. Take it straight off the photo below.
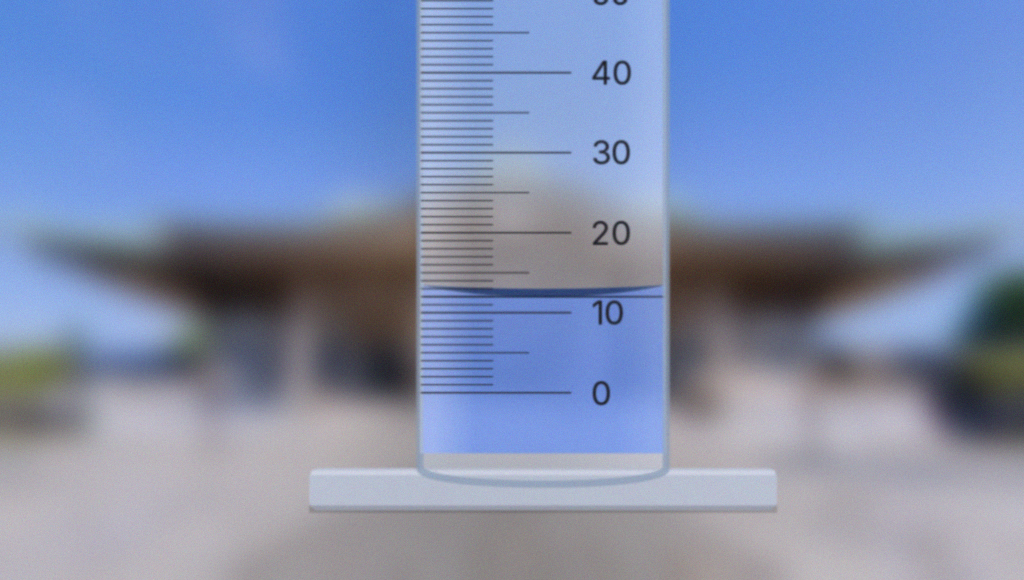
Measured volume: 12 mL
